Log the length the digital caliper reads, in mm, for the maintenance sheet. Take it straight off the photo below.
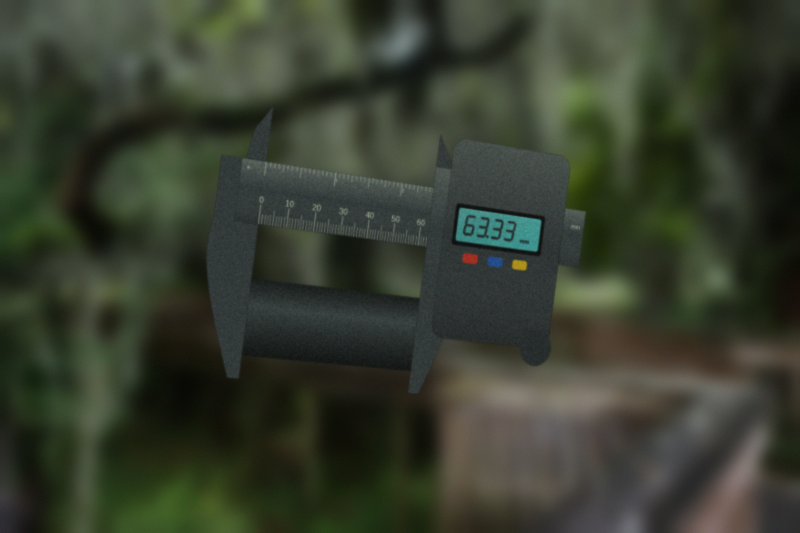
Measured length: 63.33 mm
